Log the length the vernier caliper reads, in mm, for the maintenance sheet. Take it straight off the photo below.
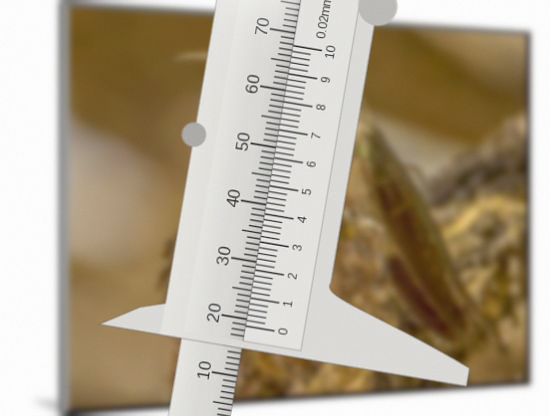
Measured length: 18.8 mm
